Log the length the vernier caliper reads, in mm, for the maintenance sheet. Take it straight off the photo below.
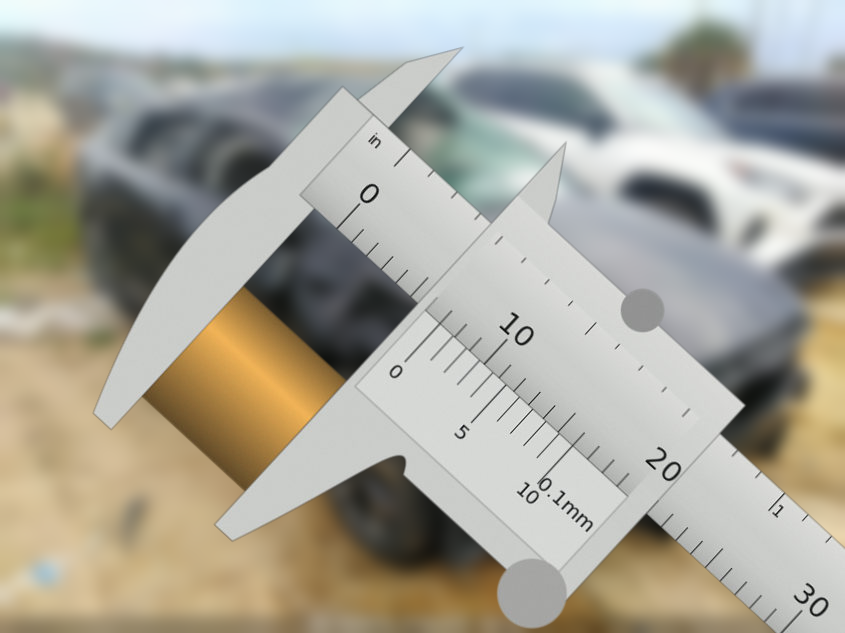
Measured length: 7.0 mm
